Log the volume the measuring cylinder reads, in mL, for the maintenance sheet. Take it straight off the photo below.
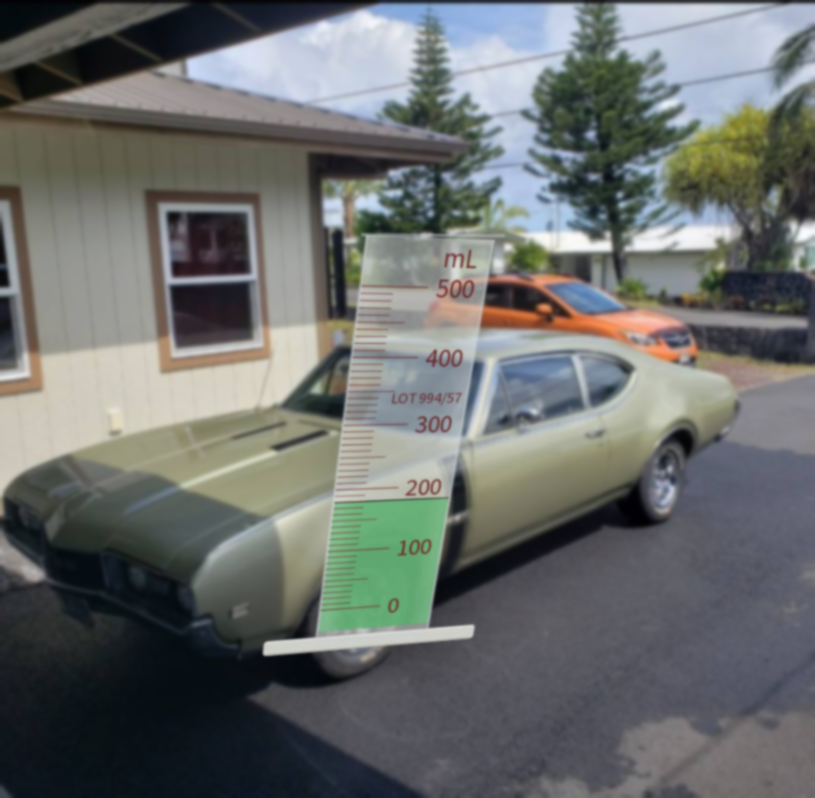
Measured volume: 180 mL
